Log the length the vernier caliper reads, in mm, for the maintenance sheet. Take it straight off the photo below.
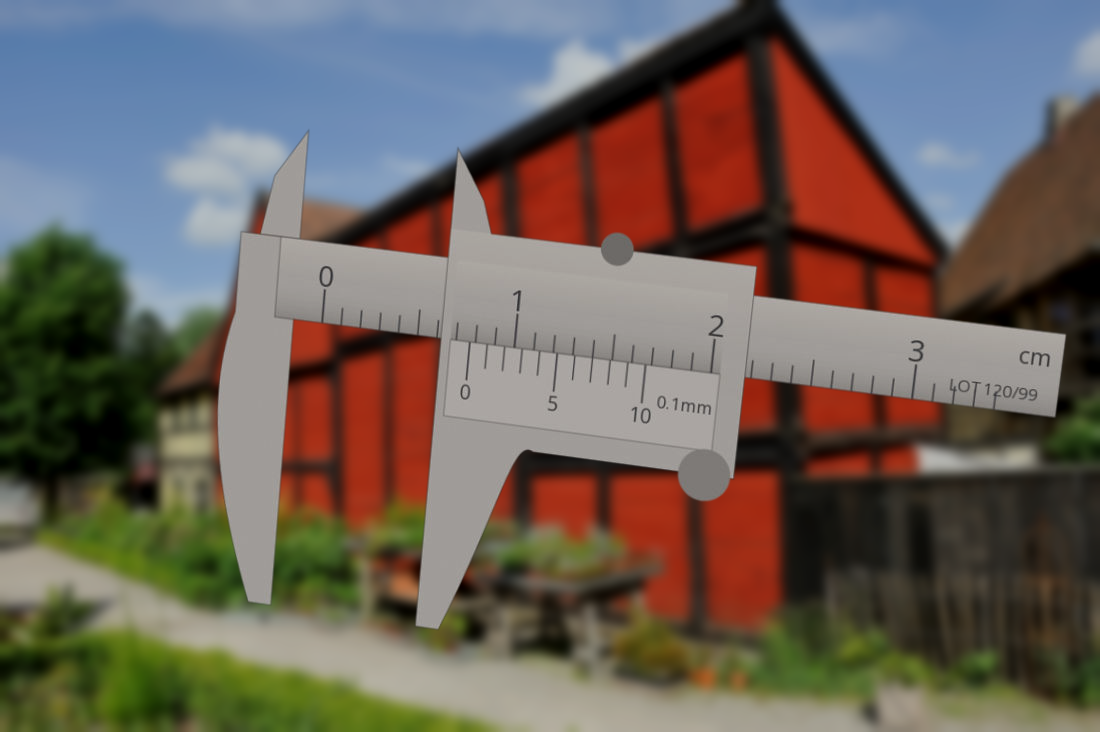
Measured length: 7.7 mm
